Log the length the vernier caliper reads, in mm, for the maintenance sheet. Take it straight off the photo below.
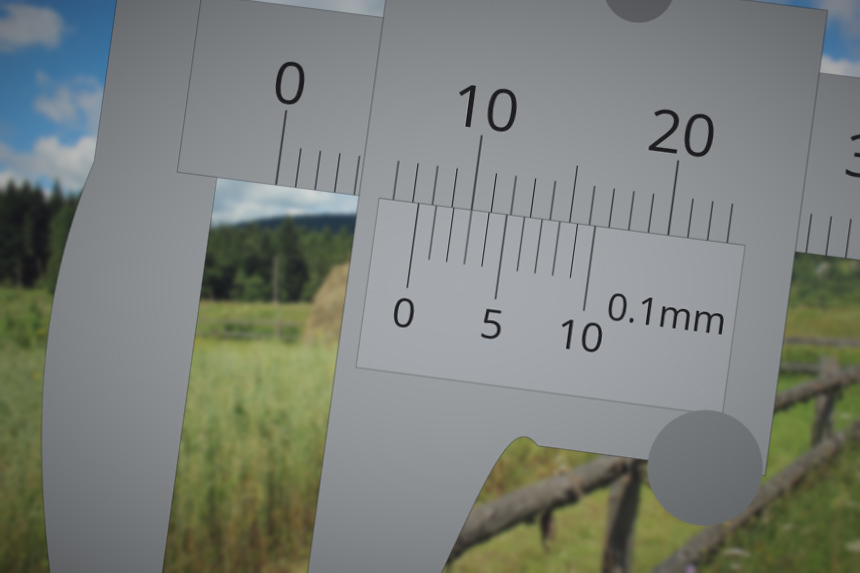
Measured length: 7.3 mm
